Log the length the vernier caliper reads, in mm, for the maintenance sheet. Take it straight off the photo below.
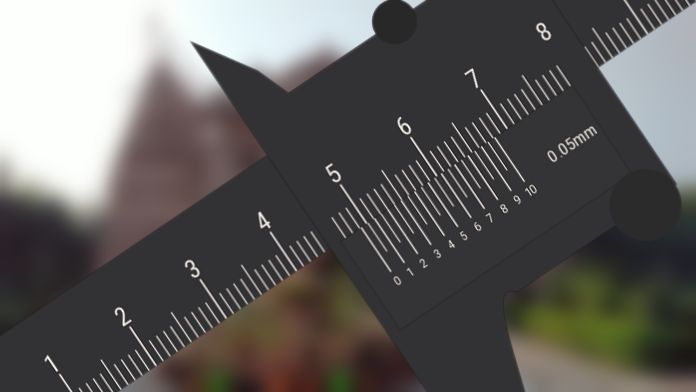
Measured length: 49.2 mm
